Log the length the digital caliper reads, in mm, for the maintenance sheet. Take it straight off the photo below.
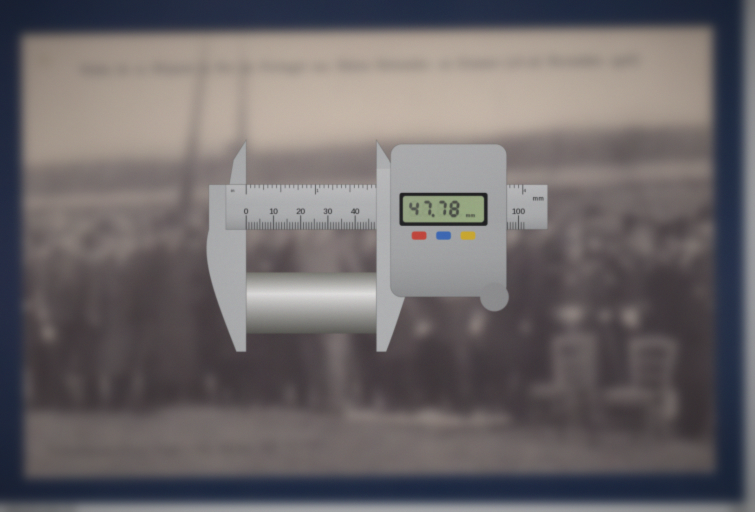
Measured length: 47.78 mm
